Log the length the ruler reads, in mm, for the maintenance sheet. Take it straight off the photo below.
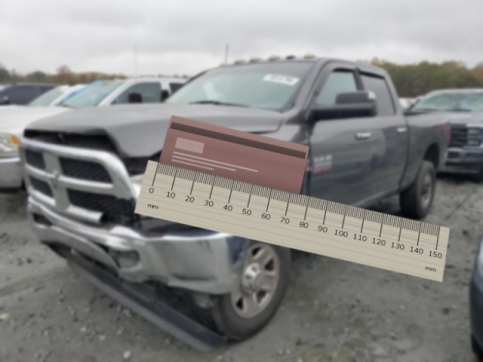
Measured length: 75 mm
